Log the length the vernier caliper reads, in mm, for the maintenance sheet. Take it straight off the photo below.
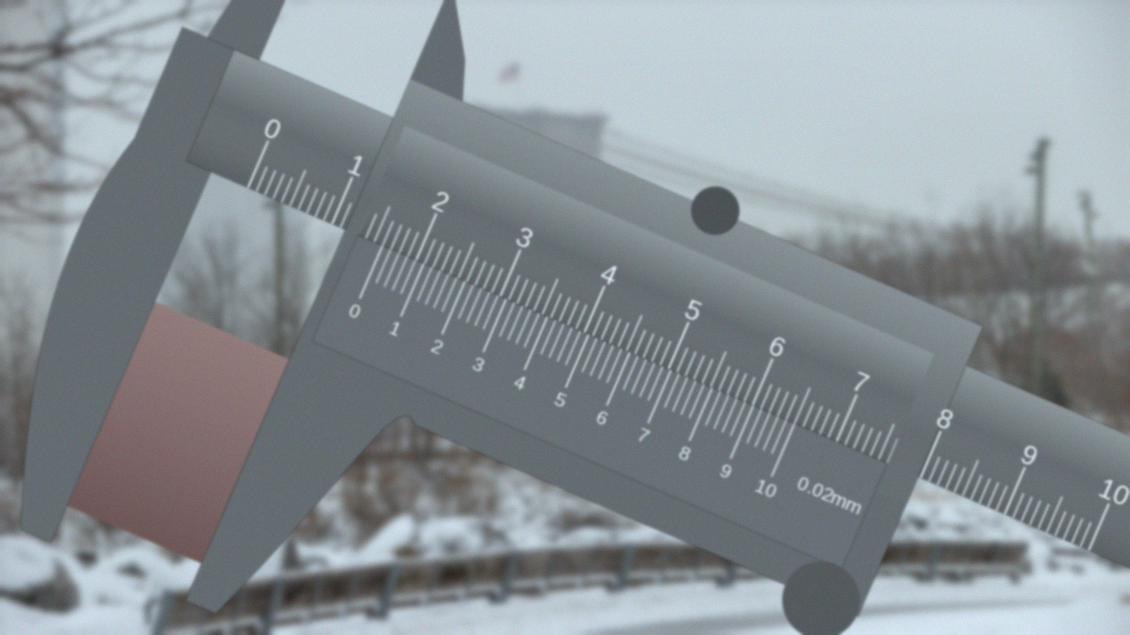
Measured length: 16.0 mm
